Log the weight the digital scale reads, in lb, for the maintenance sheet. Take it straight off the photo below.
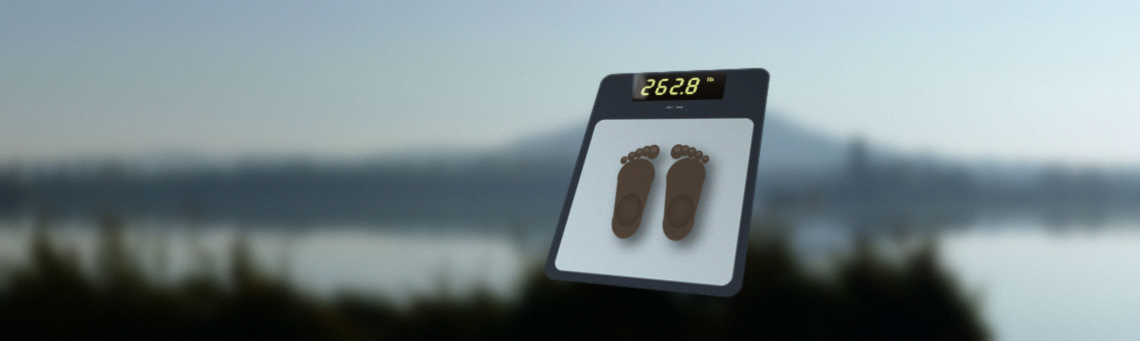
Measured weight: 262.8 lb
